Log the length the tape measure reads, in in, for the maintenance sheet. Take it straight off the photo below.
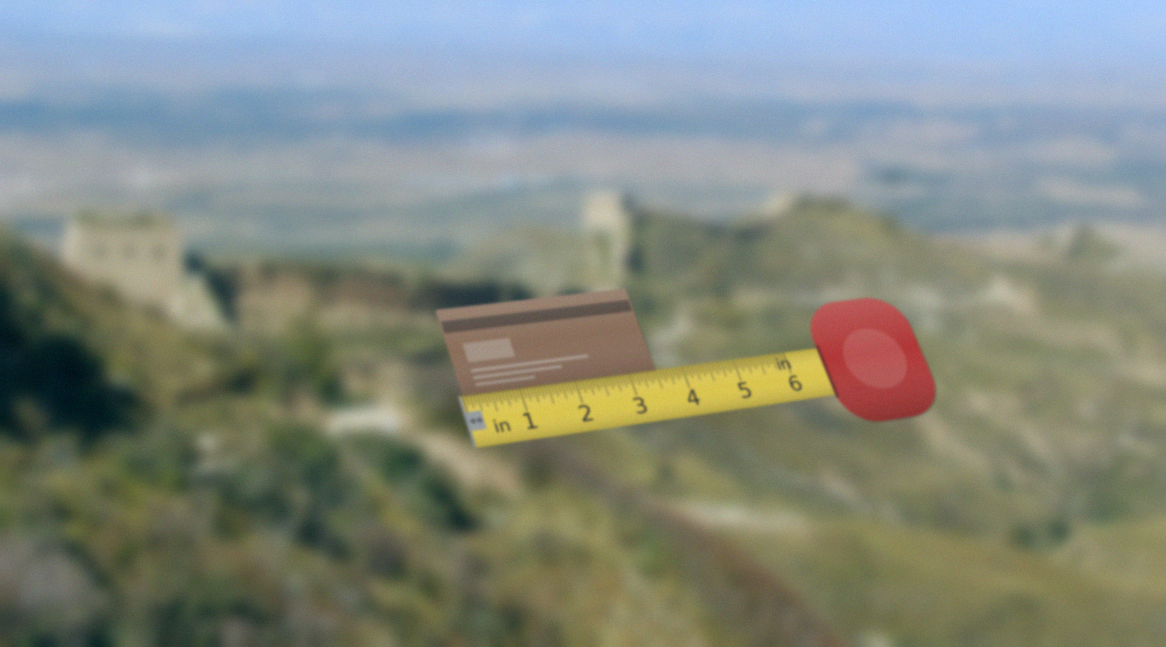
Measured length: 3.5 in
